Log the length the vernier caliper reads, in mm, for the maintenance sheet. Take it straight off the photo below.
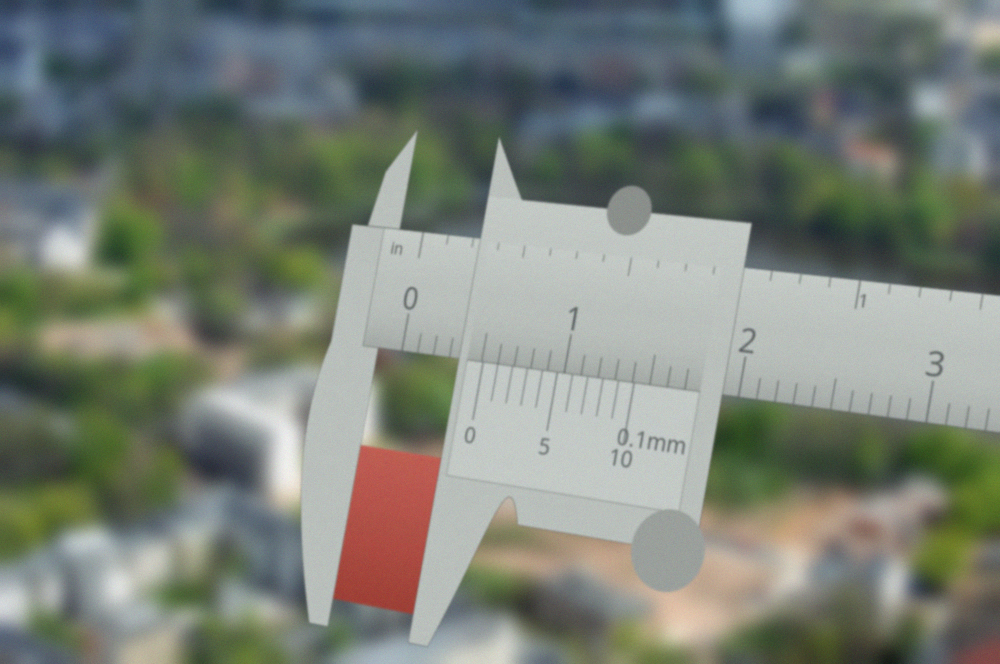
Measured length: 5.1 mm
